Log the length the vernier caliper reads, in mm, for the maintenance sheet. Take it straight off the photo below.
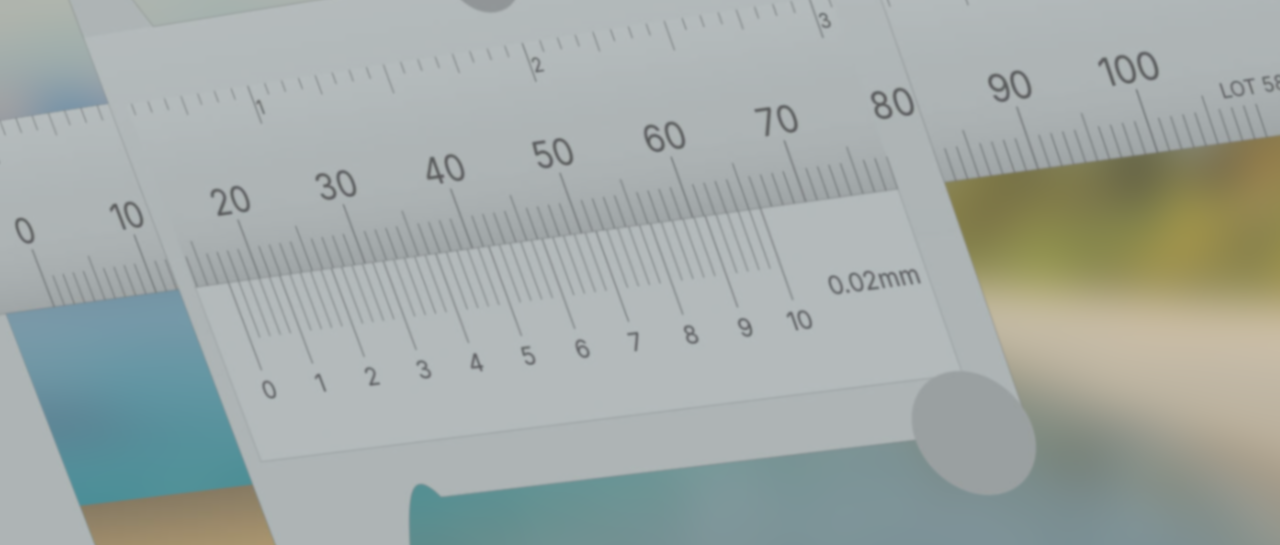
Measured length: 17.0 mm
